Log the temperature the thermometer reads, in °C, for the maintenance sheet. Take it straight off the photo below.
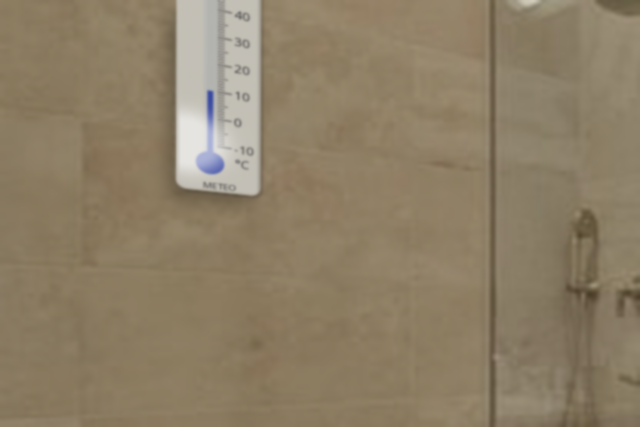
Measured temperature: 10 °C
